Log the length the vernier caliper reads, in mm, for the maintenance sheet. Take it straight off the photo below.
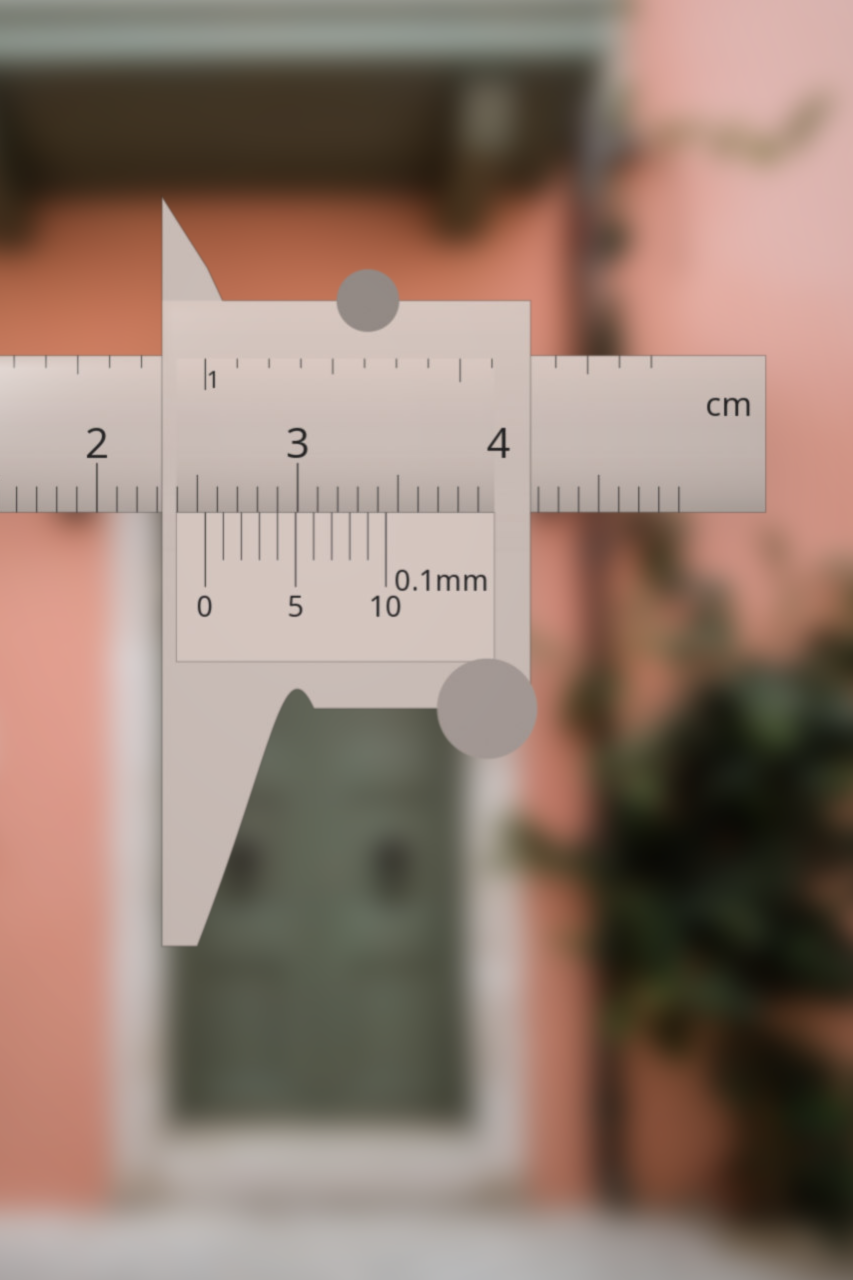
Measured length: 25.4 mm
